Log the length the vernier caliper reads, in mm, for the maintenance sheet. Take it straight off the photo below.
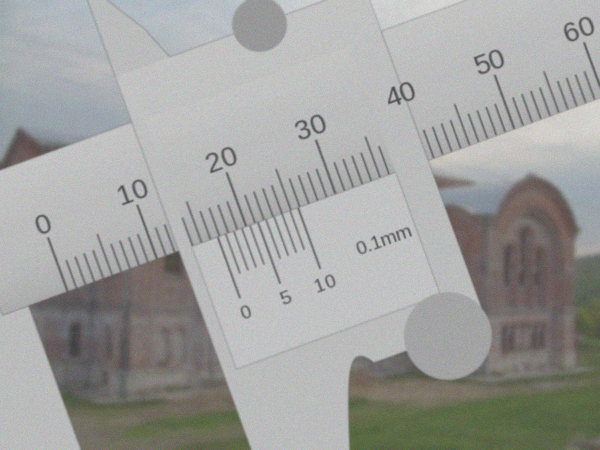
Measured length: 16.8 mm
